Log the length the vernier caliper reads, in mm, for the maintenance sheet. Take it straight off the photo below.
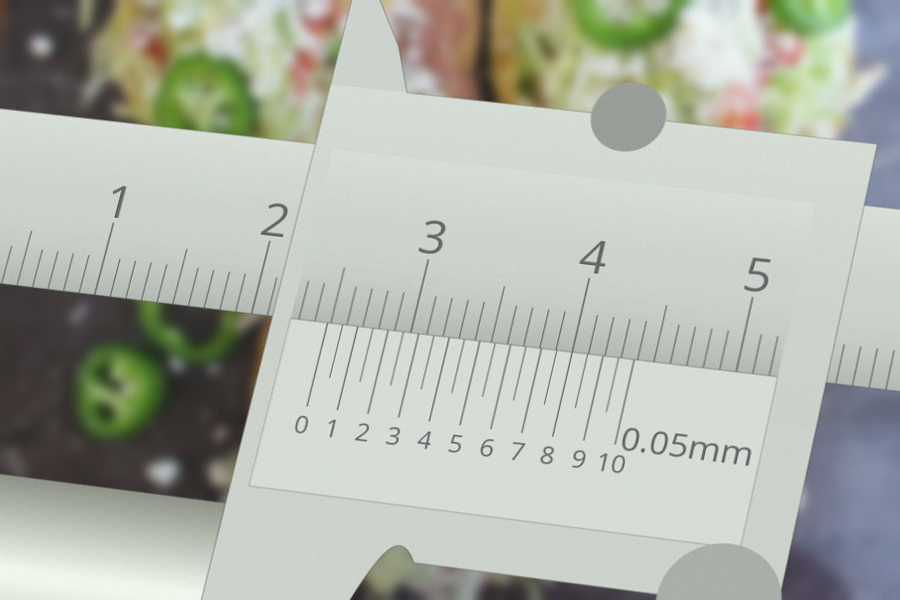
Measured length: 24.8 mm
